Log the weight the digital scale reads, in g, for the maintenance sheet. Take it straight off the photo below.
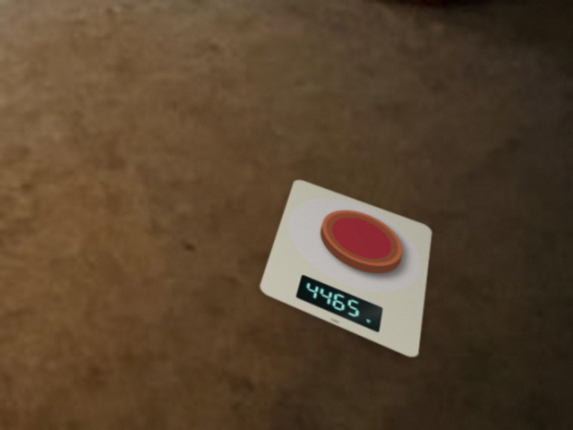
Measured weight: 4465 g
